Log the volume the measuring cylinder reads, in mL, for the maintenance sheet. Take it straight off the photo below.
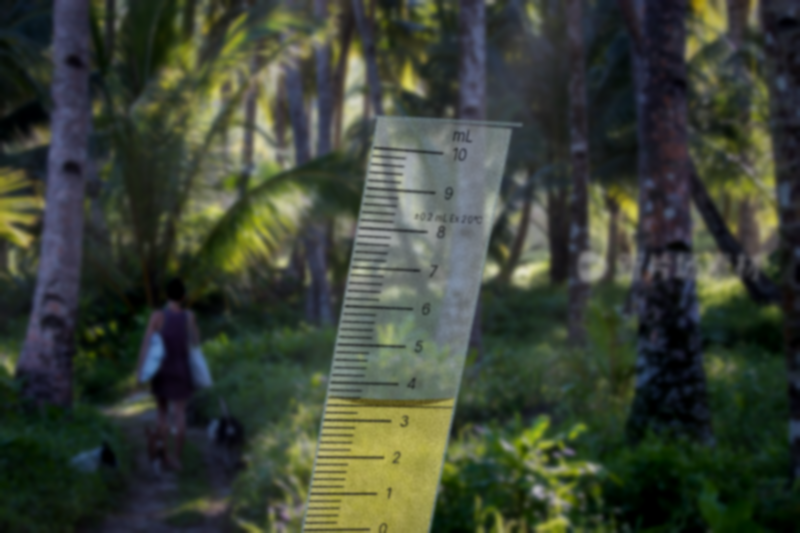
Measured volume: 3.4 mL
